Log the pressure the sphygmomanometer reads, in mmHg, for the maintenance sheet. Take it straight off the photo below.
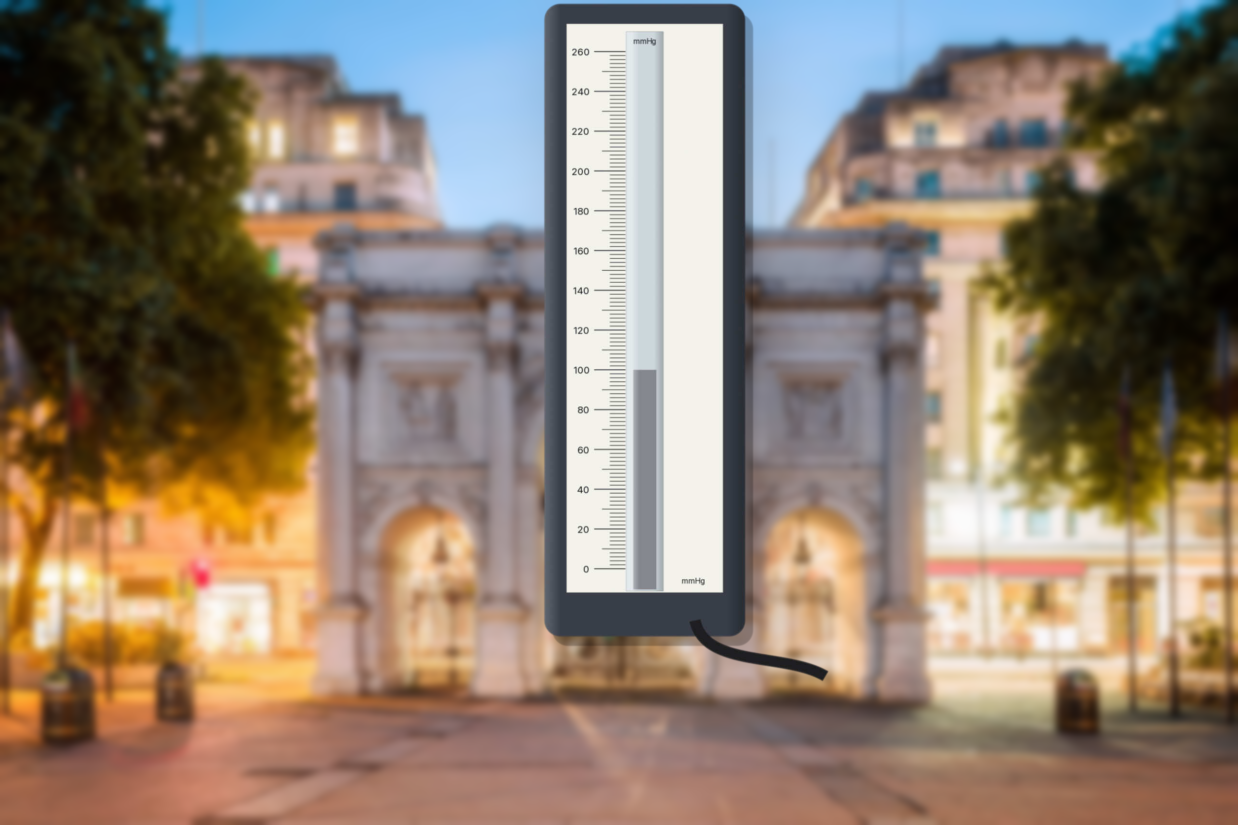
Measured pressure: 100 mmHg
